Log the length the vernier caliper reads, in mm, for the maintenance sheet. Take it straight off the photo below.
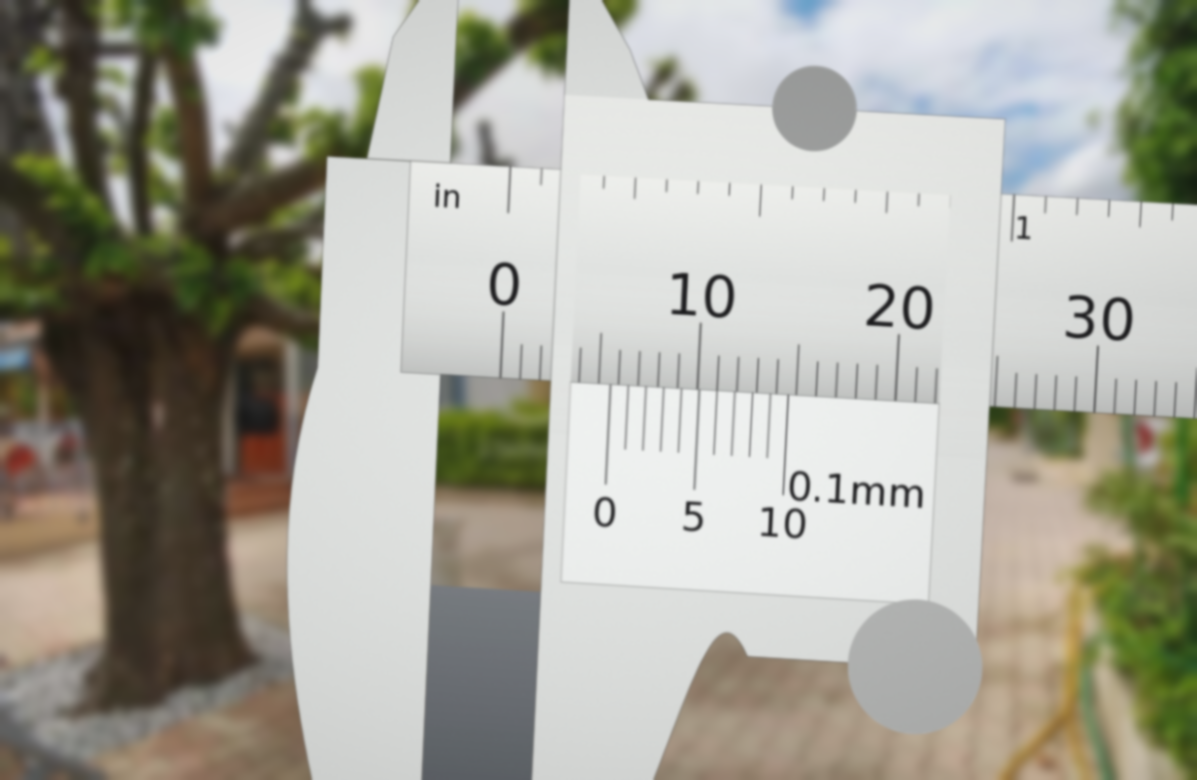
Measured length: 5.6 mm
